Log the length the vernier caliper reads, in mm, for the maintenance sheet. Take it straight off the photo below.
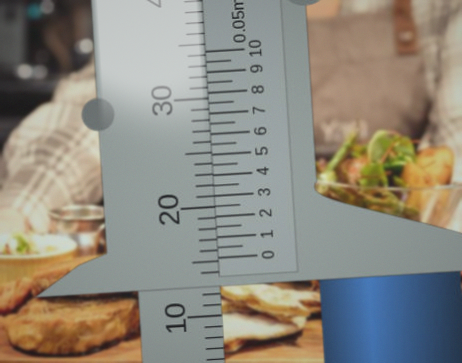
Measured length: 15.3 mm
